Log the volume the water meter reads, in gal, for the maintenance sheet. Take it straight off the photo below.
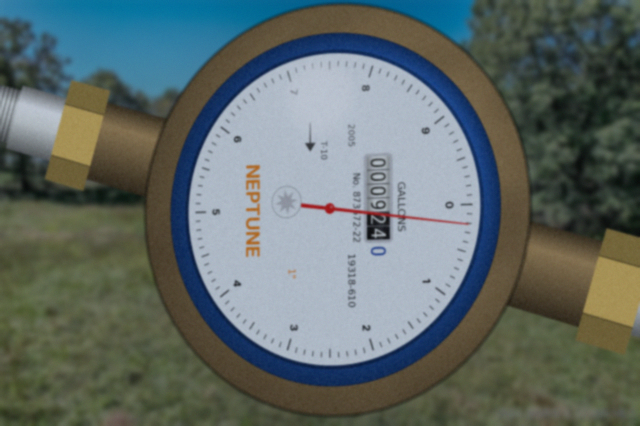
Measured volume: 9240.2 gal
